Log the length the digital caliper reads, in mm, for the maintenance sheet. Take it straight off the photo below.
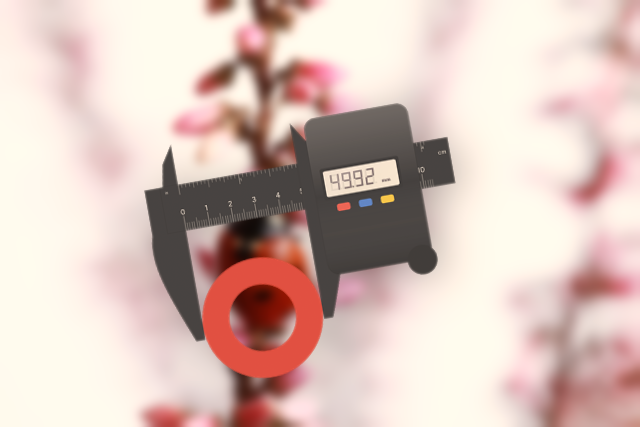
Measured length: 49.92 mm
